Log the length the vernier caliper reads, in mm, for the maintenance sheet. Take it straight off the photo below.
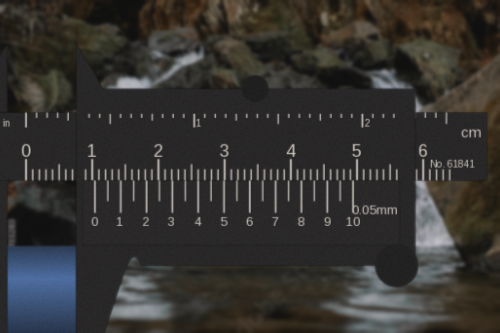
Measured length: 10.4 mm
